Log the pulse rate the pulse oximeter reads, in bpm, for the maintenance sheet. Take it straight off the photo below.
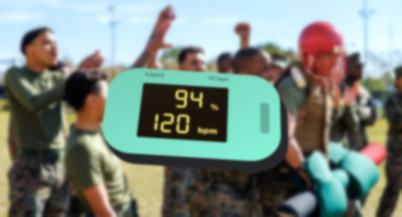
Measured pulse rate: 120 bpm
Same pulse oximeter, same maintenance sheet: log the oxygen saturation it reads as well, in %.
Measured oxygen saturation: 94 %
